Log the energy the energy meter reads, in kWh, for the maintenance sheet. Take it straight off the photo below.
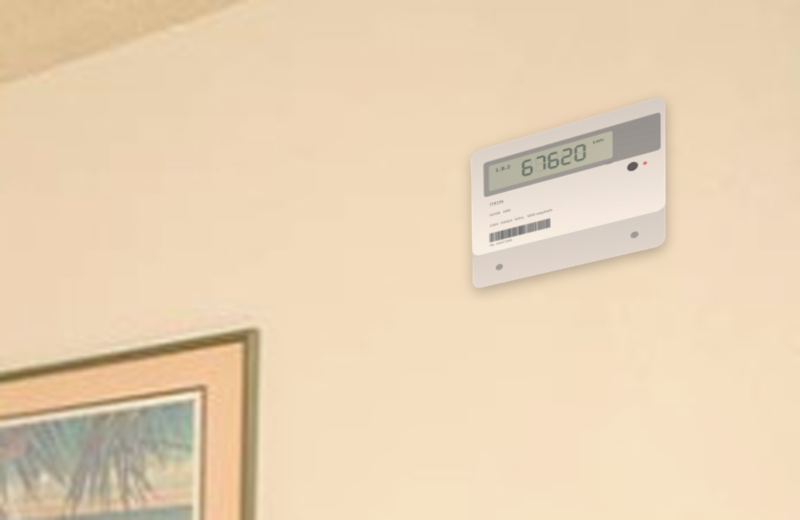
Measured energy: 67620 kWh
